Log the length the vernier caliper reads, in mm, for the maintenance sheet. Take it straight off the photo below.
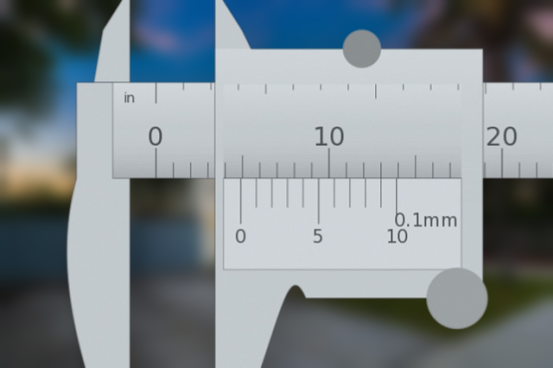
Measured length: 4.9 mm
